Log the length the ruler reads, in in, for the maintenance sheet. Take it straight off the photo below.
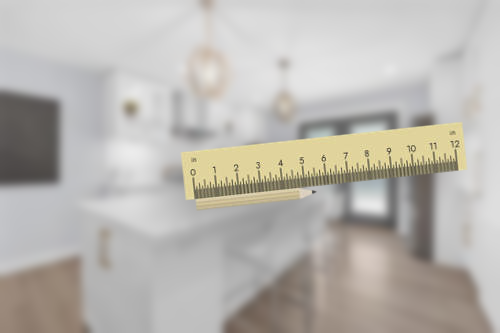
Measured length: 5.5 in
